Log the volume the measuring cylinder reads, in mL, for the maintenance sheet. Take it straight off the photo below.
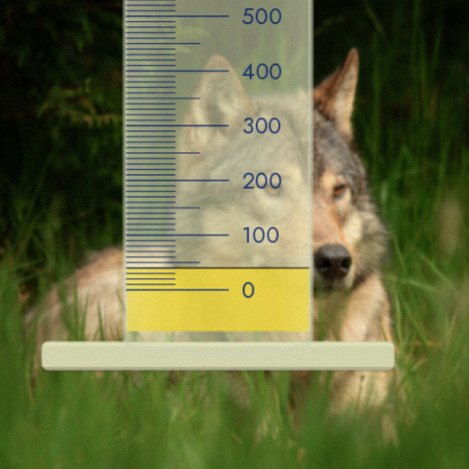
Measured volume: 40 mL
